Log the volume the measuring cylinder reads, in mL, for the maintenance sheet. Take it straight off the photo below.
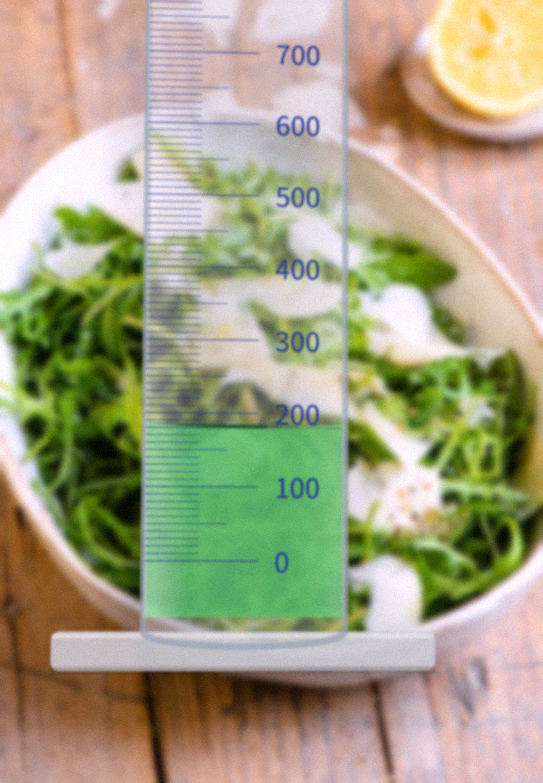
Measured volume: 180 mL
